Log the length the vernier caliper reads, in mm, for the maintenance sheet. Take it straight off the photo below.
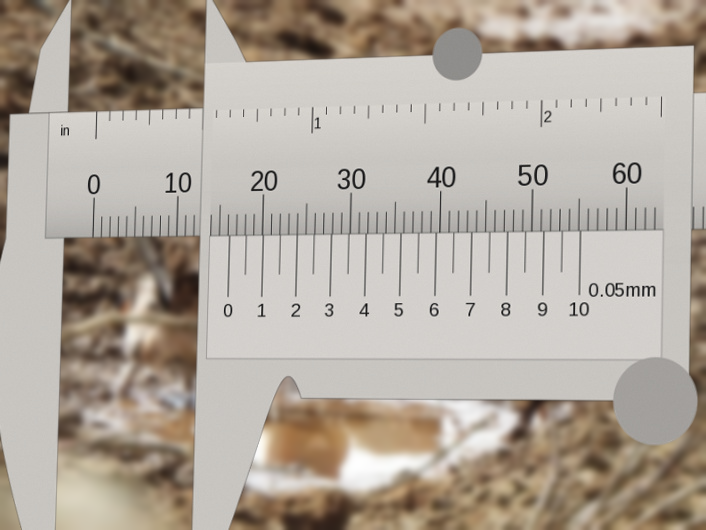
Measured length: 16.2 mm
